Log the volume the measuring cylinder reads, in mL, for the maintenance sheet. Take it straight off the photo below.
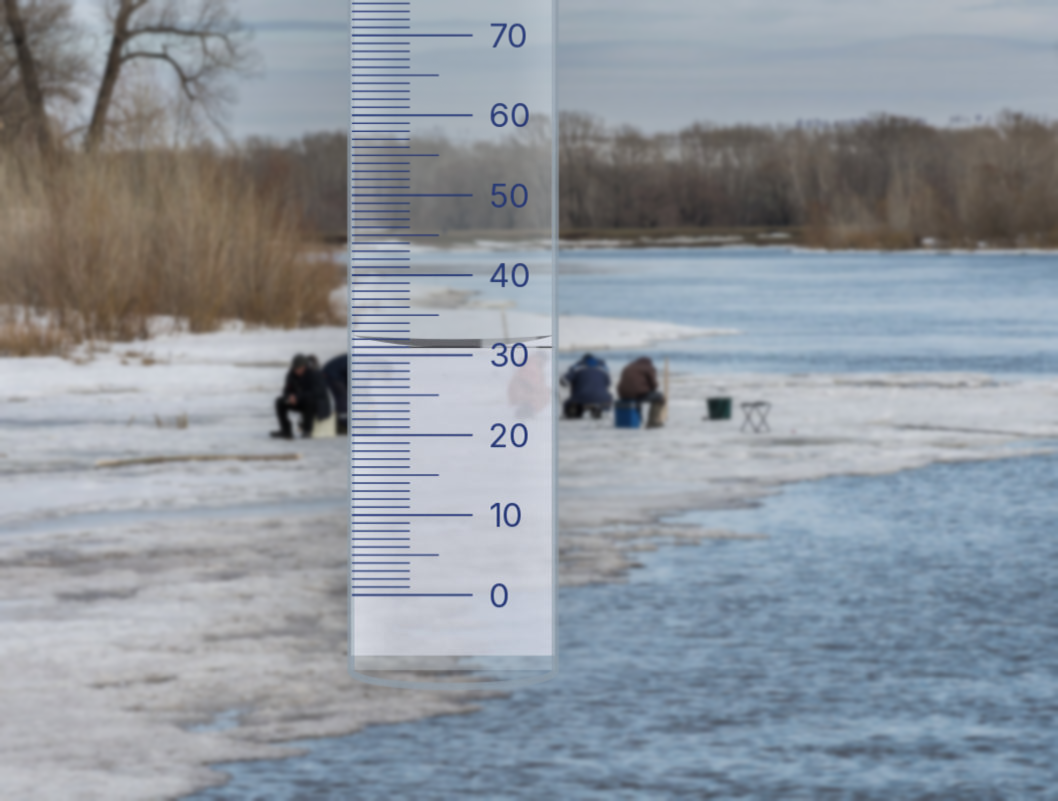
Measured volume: 31 mL
